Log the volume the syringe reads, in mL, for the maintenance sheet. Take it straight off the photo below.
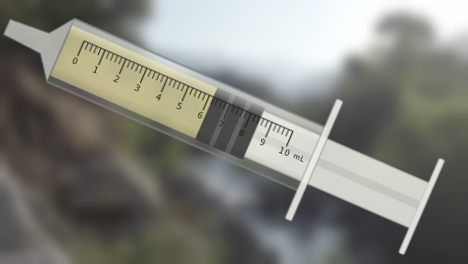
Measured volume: 6.2 mL
